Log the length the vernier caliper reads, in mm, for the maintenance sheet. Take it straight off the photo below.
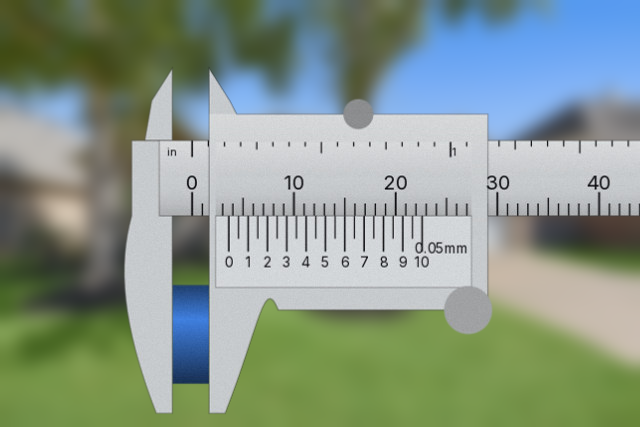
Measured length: 3.6 mm
